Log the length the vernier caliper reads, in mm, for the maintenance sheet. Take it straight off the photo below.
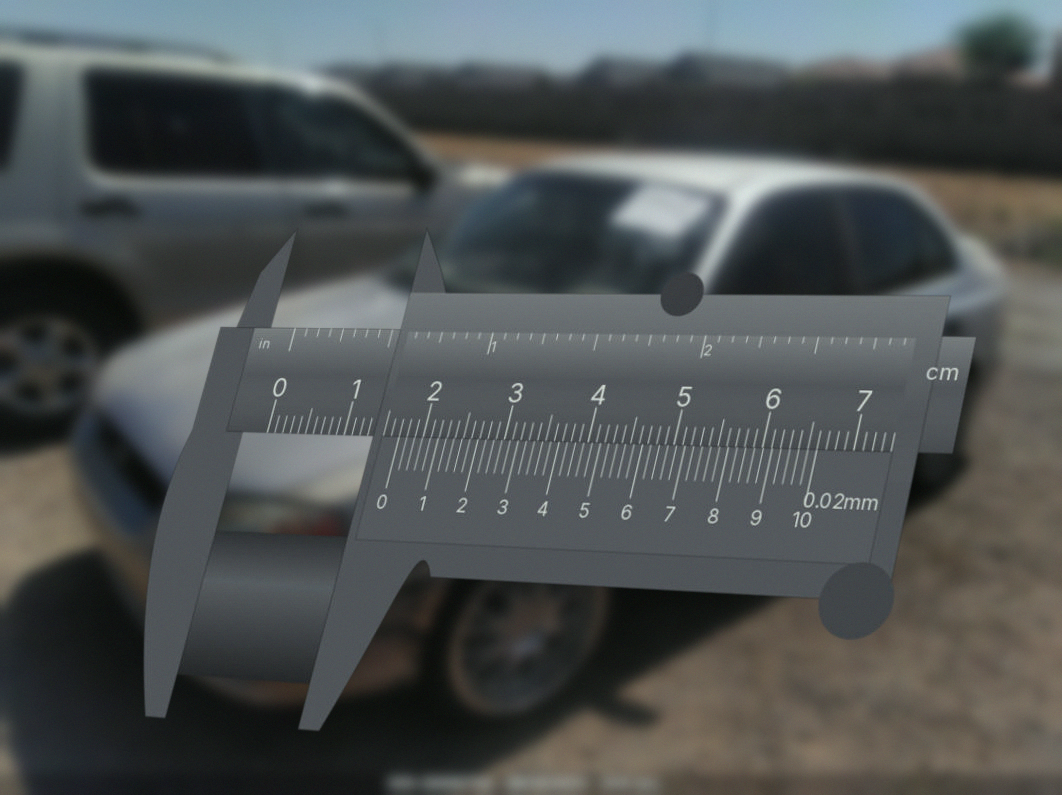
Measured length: 17.0 mm
